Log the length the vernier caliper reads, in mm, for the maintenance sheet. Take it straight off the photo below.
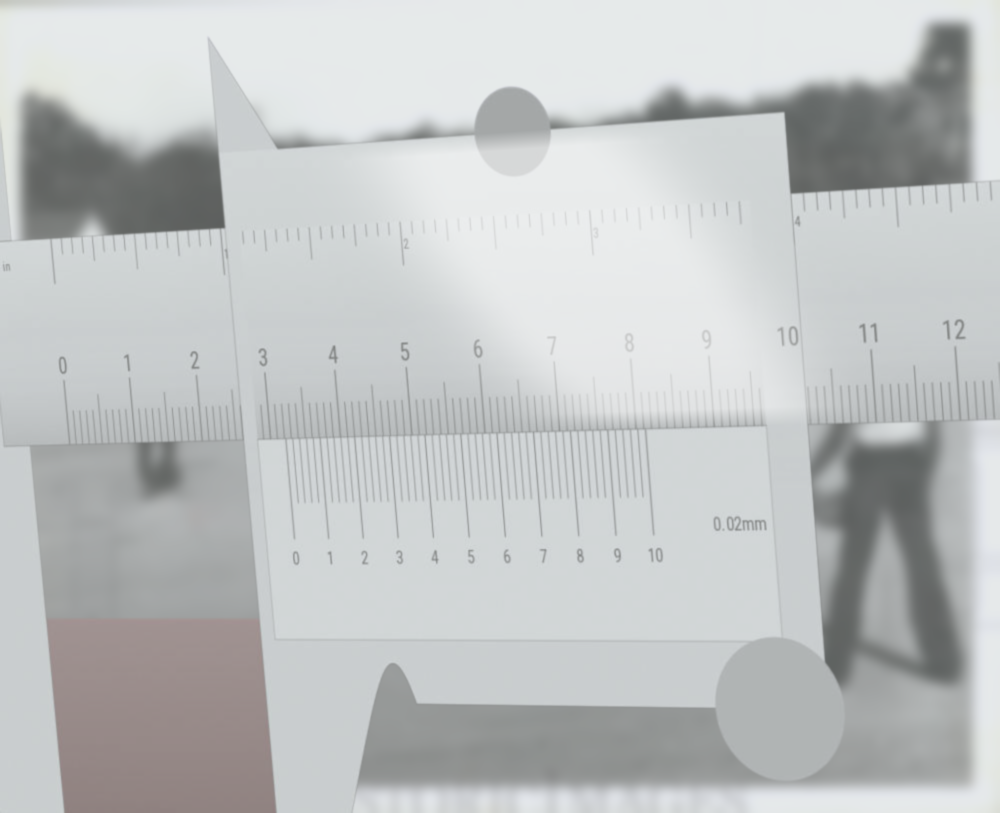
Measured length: 32.2 mm
